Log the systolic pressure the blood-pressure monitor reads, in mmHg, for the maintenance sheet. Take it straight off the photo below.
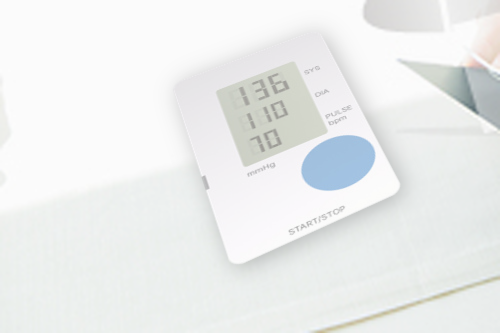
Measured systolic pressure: 136 mmHg
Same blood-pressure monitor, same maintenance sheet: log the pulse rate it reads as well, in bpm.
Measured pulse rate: 70 bpm
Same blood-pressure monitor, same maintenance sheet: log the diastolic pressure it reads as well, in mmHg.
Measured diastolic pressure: 110 mmHg
